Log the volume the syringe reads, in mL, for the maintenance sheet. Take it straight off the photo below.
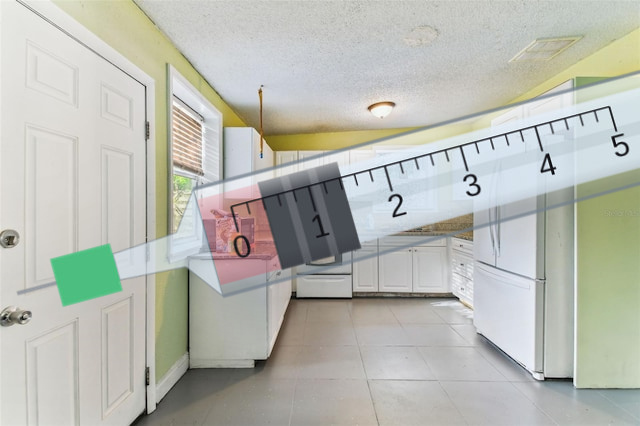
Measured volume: 0.4 mL
